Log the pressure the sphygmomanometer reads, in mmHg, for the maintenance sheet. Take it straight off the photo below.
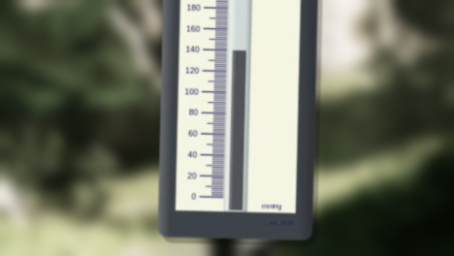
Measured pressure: 140 mmHg
